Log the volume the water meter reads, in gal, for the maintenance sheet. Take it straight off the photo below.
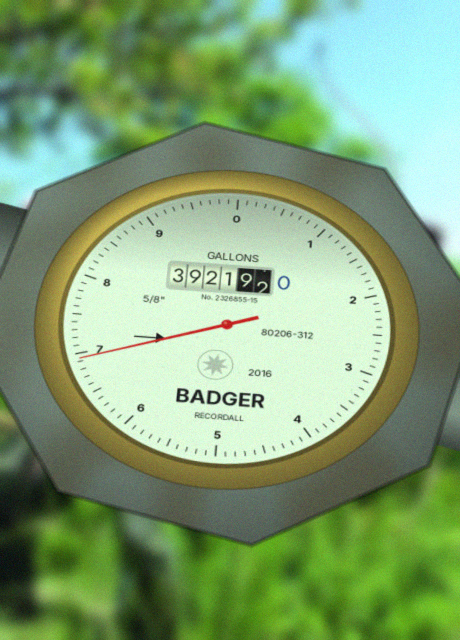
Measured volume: 3921916.9 gal
